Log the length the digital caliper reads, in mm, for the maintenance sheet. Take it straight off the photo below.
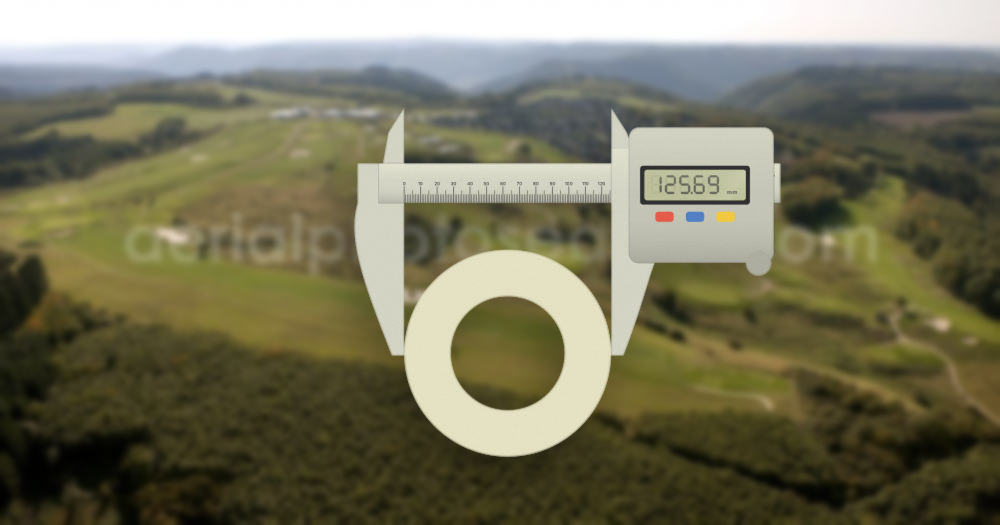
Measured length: 125.69 mm
